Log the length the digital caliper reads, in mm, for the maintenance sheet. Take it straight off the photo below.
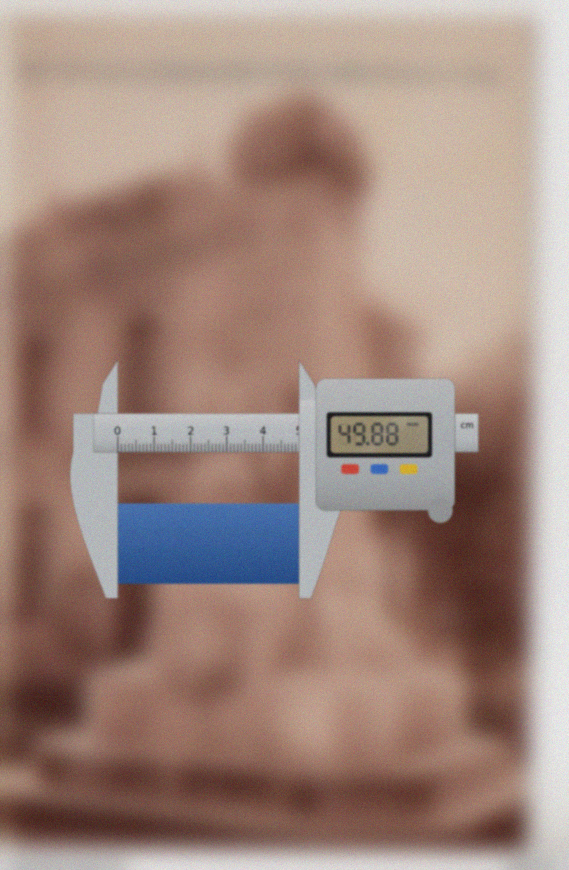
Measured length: 49.88 mm
